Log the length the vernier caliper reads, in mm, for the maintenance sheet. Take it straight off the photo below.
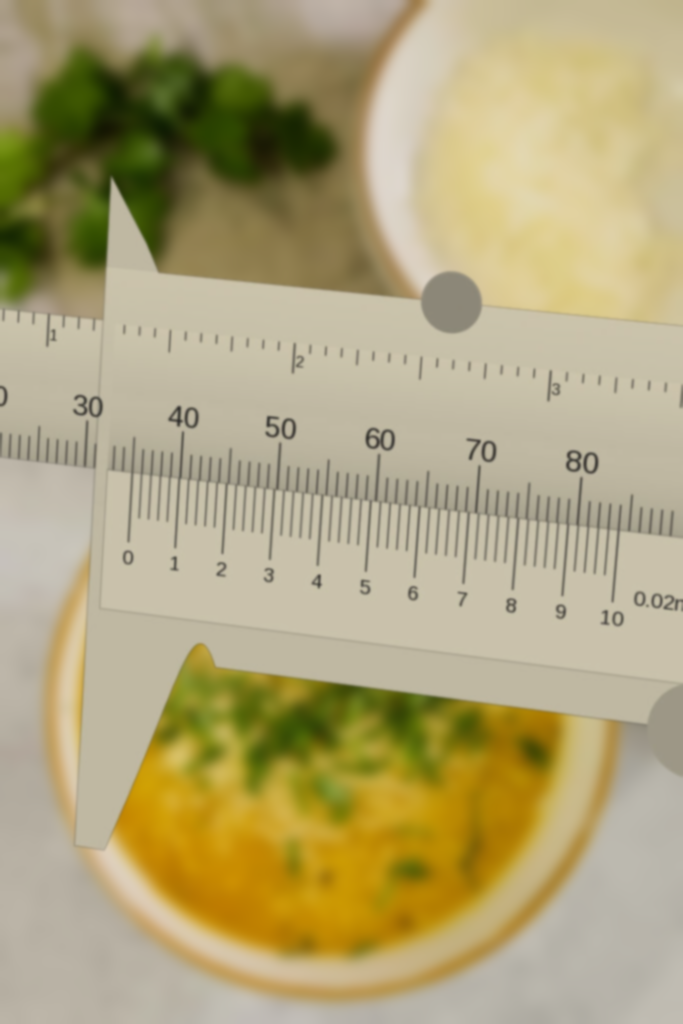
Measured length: 35.0 mm
